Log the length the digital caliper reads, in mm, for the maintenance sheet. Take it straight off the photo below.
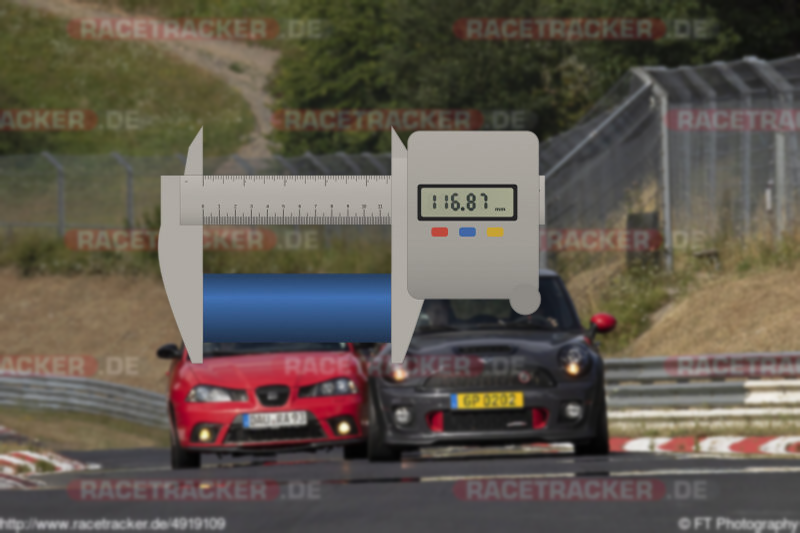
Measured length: 116.87 mm
